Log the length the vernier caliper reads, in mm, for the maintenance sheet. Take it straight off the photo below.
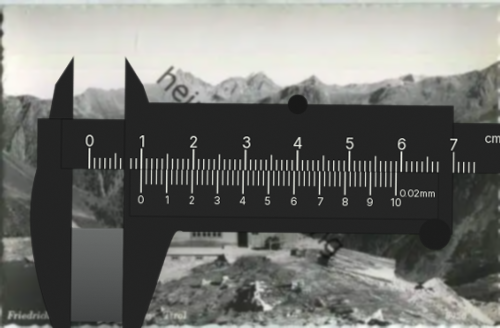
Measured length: 10.0 mm
